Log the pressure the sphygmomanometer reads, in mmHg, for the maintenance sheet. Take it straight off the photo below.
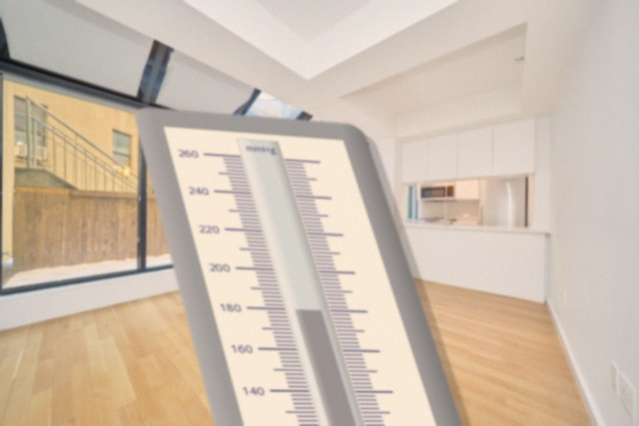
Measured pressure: 180 mmHg
